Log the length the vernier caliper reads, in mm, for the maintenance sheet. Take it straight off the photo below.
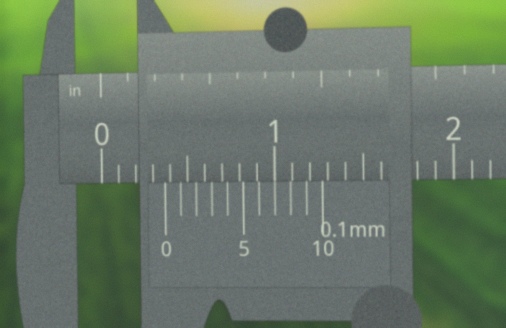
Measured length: 3.7 mm
